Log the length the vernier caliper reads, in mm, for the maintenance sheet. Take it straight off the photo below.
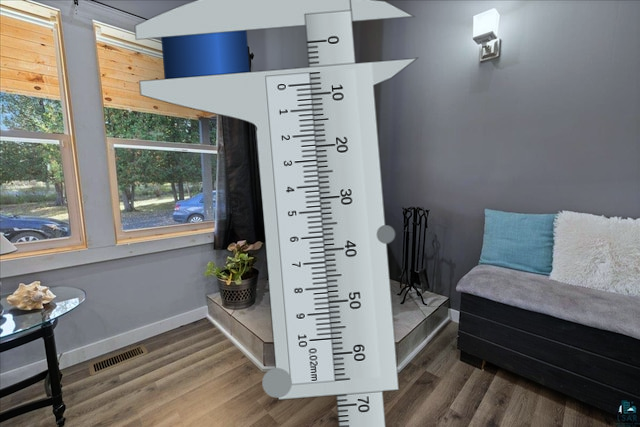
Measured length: 8.0 mm
